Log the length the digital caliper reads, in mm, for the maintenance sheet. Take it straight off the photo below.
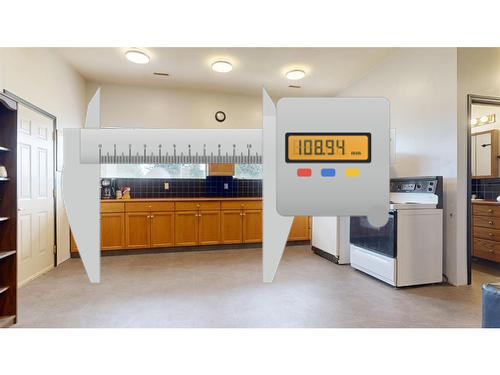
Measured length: 108.94 mm
